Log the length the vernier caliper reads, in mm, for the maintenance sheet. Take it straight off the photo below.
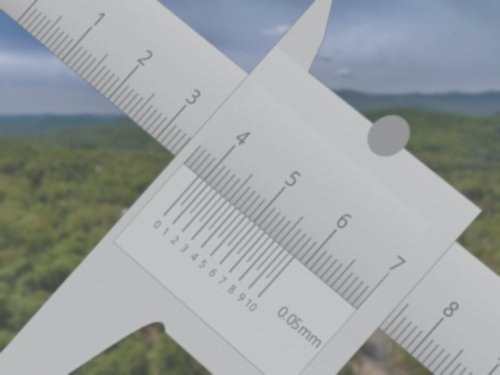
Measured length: 39.0 mm
